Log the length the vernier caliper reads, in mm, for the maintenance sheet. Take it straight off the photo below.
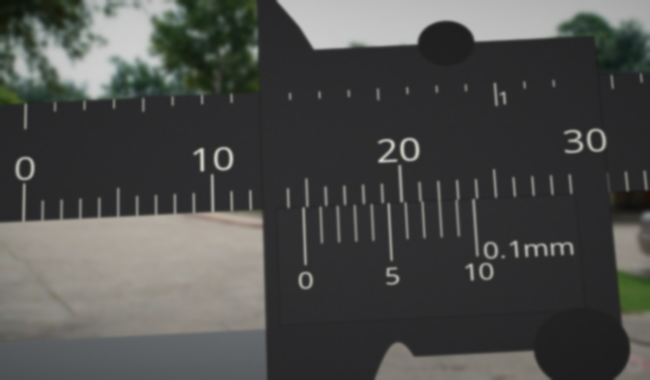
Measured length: 14.8 mm
